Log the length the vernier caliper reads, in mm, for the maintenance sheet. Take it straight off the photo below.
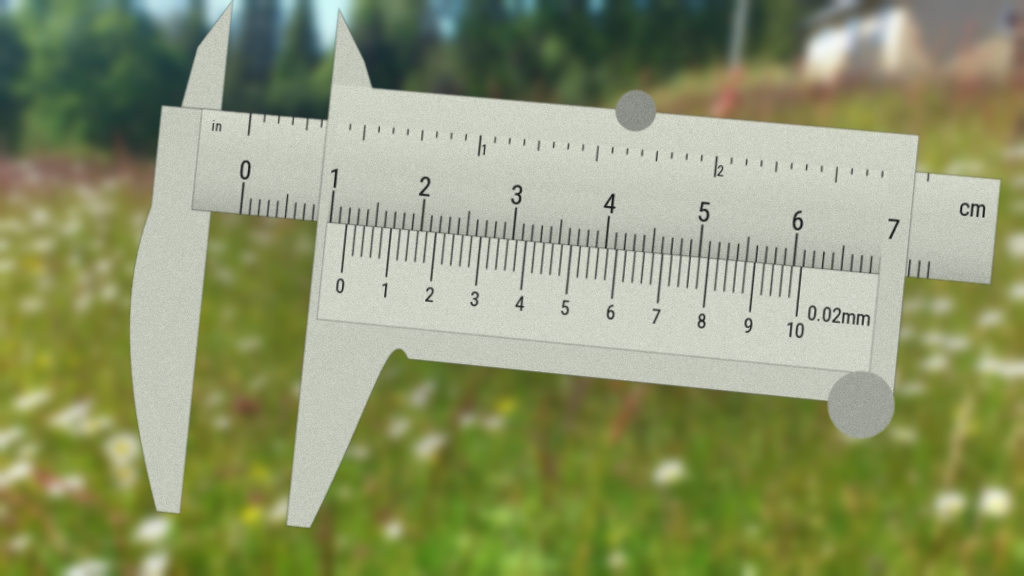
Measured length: 11.8 mm
